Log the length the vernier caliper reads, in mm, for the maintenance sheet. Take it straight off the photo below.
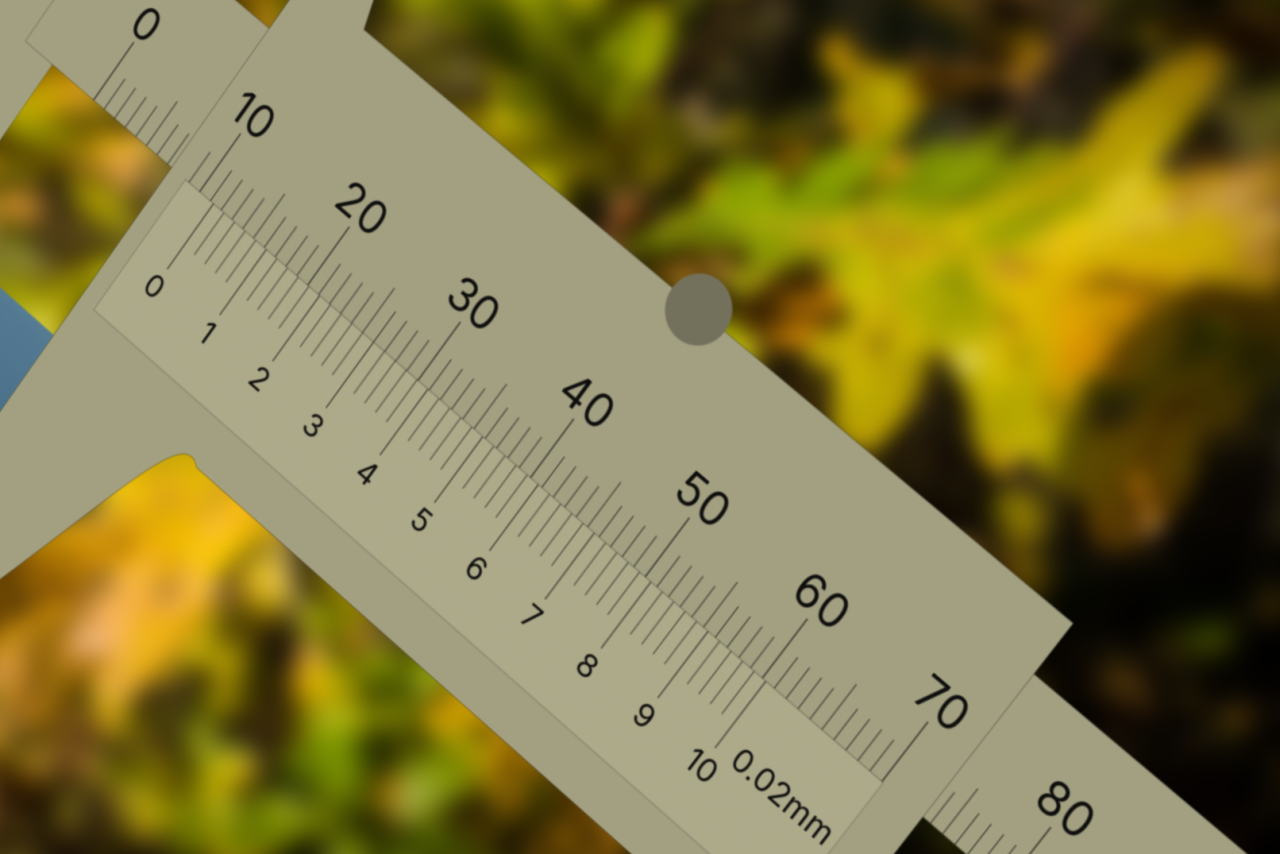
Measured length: 11.3 mm
